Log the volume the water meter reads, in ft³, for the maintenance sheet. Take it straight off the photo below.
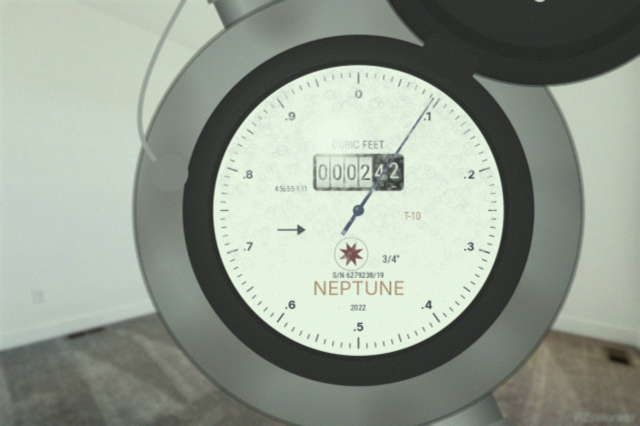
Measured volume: 242.09 ft³
